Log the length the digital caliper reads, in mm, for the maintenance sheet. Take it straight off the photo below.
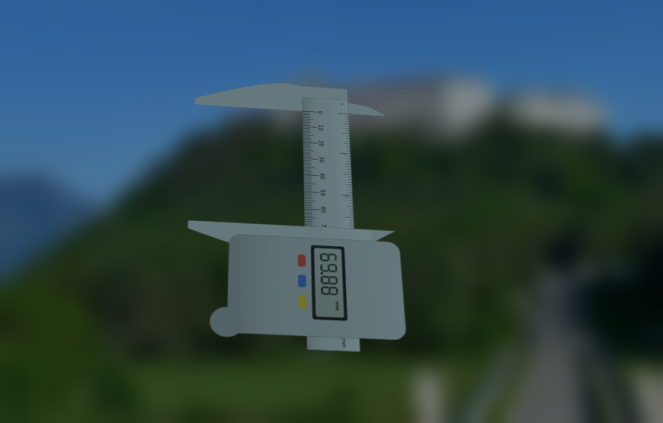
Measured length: 69.88 mm
